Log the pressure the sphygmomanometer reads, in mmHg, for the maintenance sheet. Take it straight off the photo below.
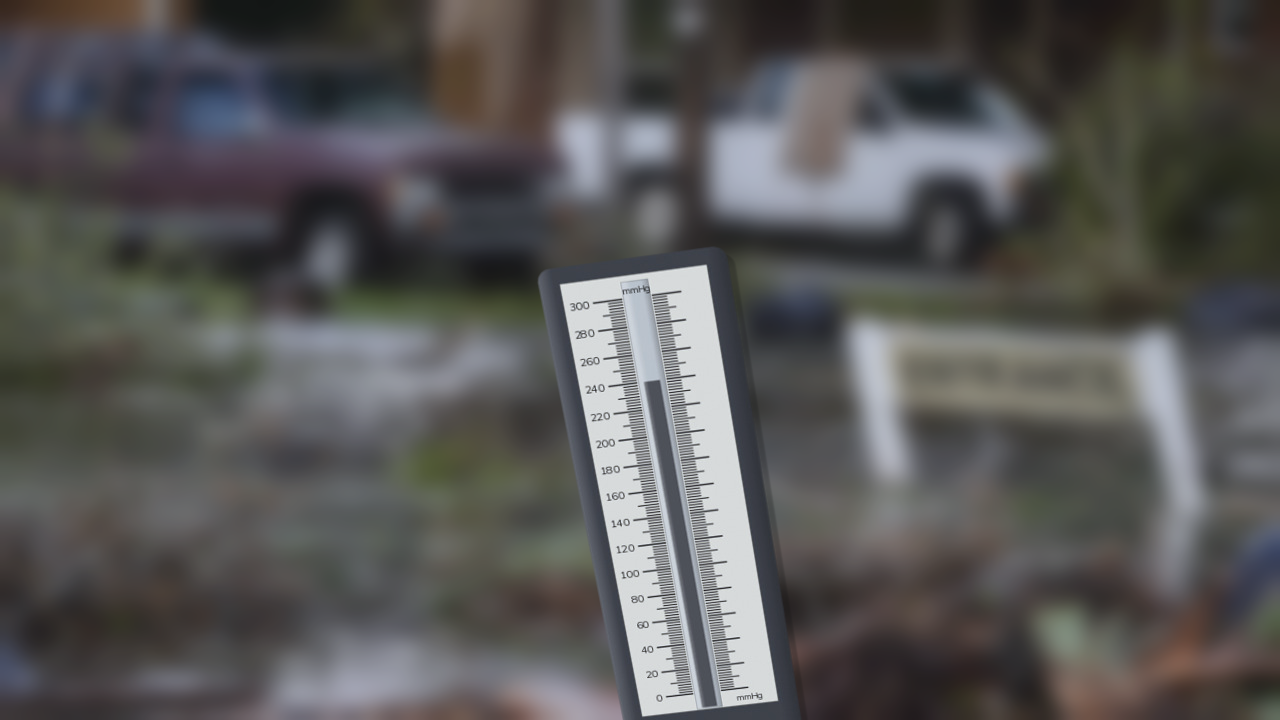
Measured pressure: 240 mmHg
